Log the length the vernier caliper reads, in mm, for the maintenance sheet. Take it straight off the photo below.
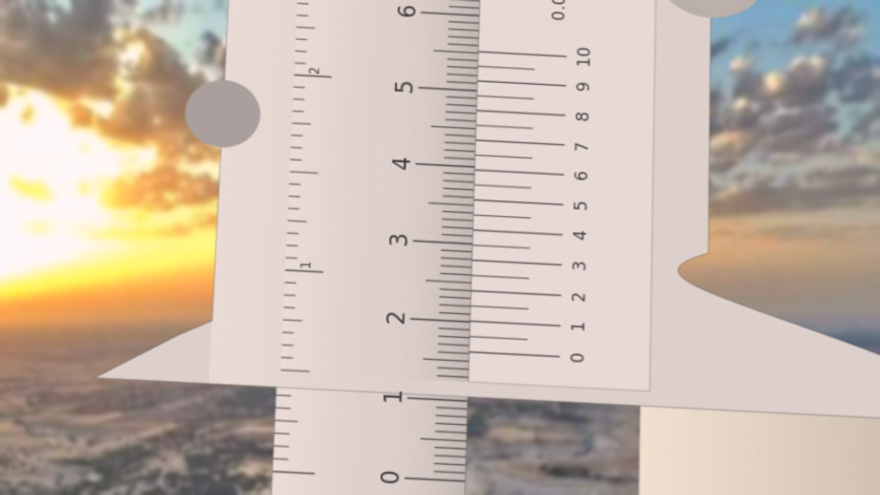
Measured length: 16.2 mm
